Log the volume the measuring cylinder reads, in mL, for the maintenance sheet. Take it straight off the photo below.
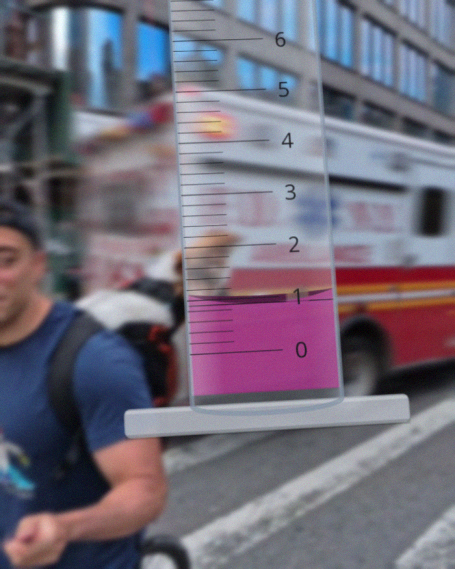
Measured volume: 0.9 mL
